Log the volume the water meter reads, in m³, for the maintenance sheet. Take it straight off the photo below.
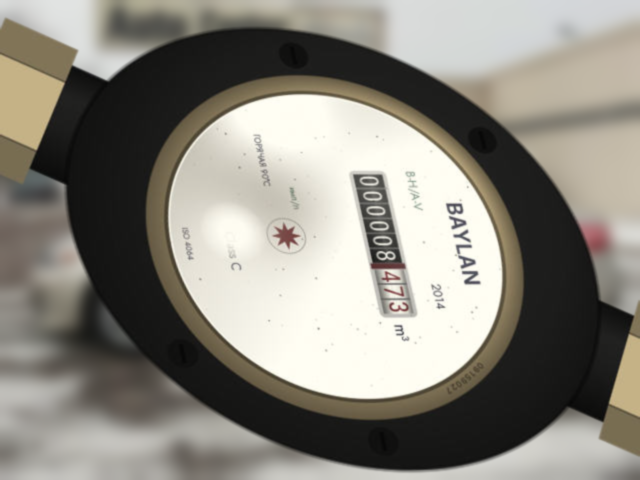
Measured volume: 8.473 m³
